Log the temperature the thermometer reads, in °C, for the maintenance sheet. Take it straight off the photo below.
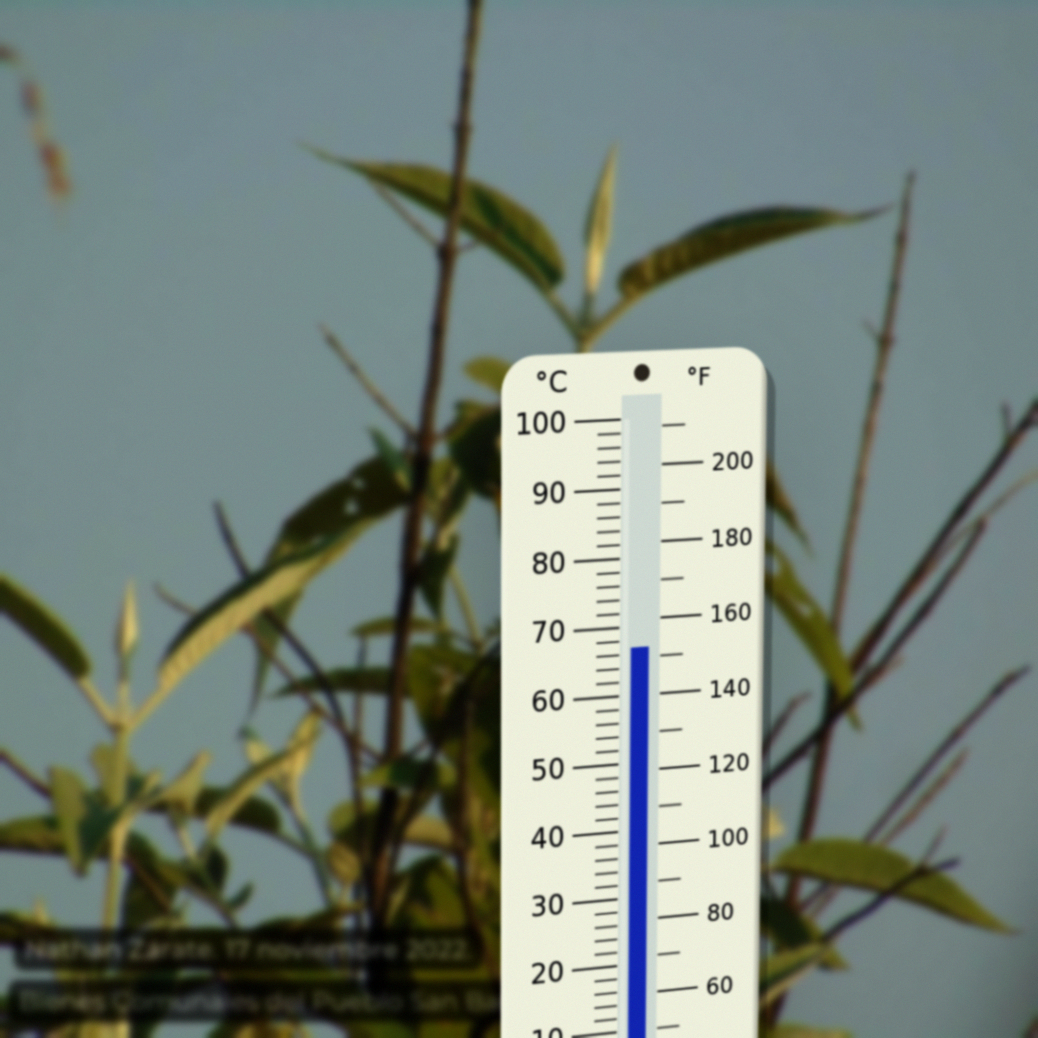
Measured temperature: 67 °C
